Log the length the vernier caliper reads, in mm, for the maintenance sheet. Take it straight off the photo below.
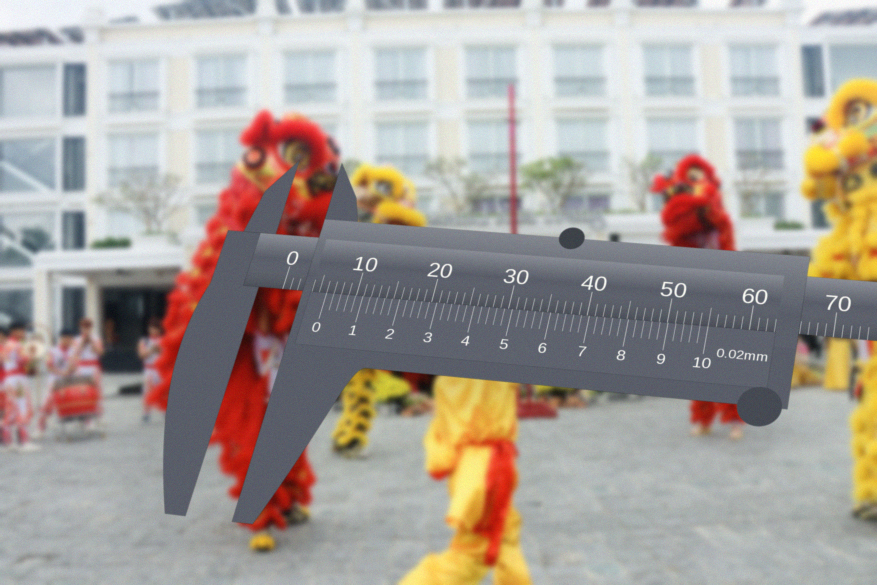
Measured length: 6.0 mm
